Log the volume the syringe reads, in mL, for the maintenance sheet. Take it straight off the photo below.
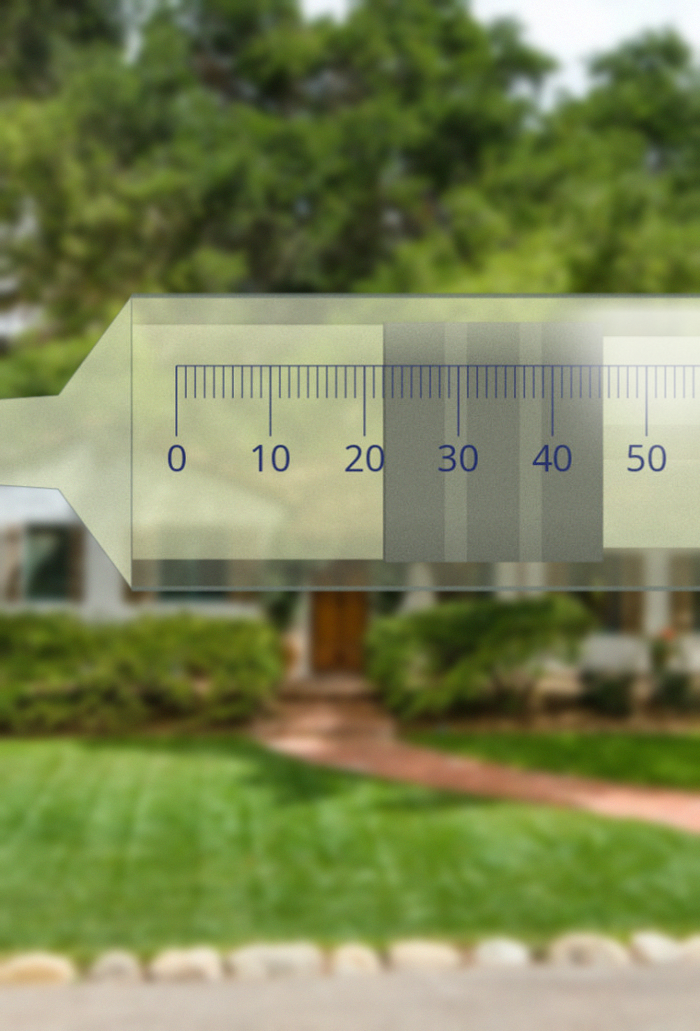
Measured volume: 22 mL
